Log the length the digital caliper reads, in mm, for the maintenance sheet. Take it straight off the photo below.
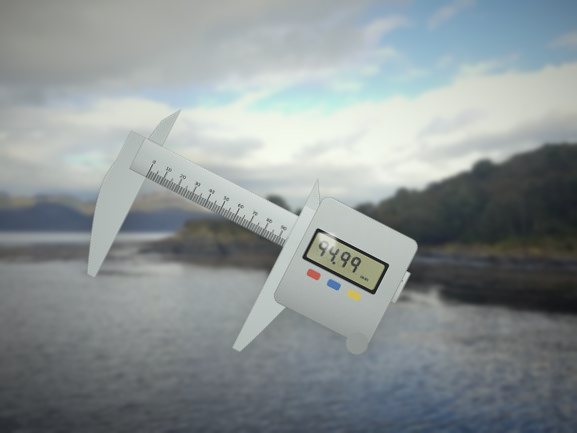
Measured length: 94.99 mm
